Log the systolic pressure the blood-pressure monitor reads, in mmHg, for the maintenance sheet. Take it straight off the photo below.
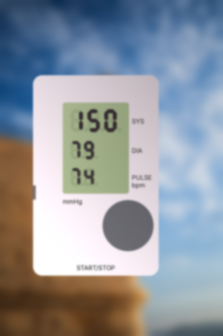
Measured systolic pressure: 150 mmHg
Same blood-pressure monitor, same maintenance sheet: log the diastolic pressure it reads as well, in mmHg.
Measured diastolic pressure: 79 mmHg
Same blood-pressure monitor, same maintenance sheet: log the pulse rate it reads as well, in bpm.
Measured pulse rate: 74 bpm
